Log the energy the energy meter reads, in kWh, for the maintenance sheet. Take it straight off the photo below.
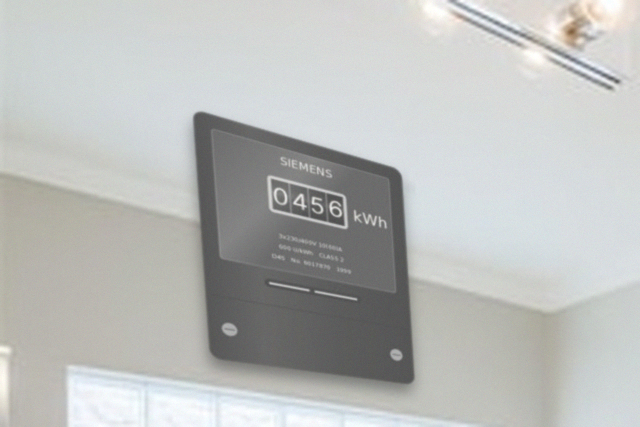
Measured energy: 456 kWh
